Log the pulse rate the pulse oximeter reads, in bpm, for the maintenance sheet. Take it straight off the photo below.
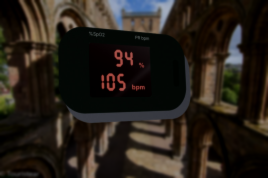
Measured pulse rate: 105 bpm
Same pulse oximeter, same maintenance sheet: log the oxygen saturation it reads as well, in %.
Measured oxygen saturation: 94 %
